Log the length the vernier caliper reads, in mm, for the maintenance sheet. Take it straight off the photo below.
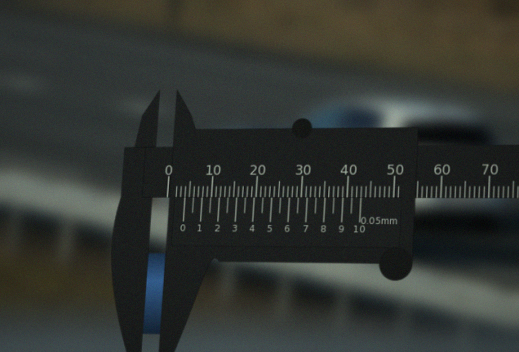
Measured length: 4.0 mm
